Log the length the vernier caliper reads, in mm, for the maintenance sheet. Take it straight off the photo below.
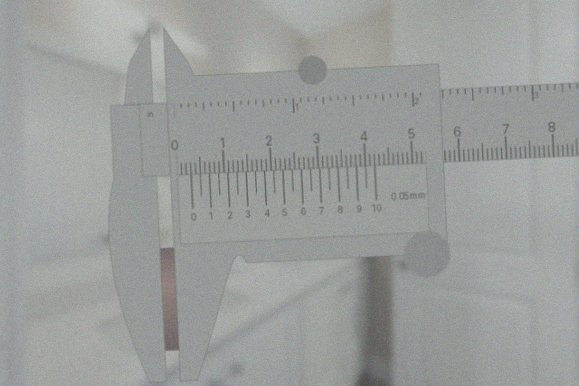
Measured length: 3.0 mm
